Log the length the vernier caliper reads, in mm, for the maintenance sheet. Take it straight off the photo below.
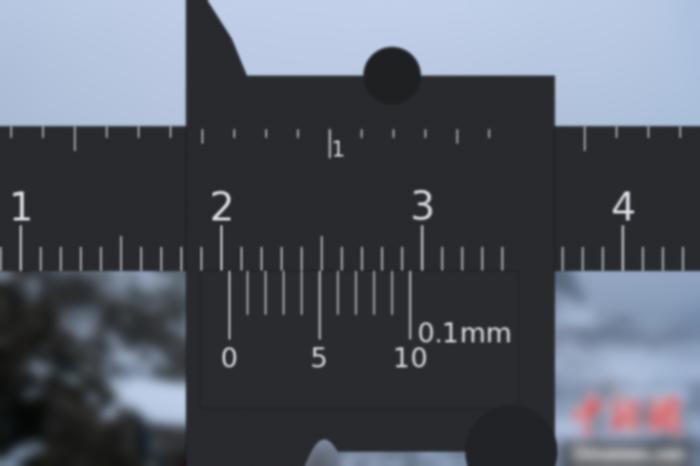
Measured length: 20.4 mm
